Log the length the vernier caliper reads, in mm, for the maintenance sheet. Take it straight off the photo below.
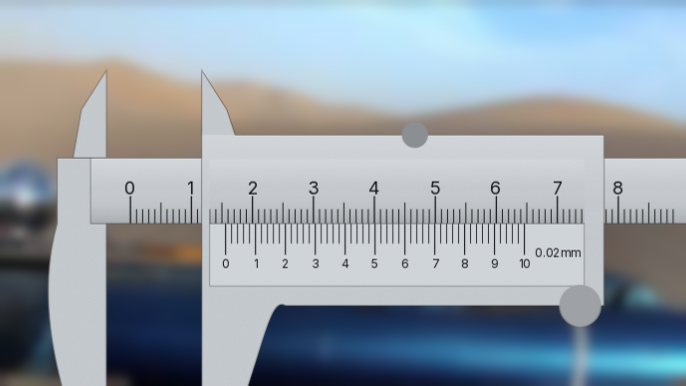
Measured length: 15.6 mm
